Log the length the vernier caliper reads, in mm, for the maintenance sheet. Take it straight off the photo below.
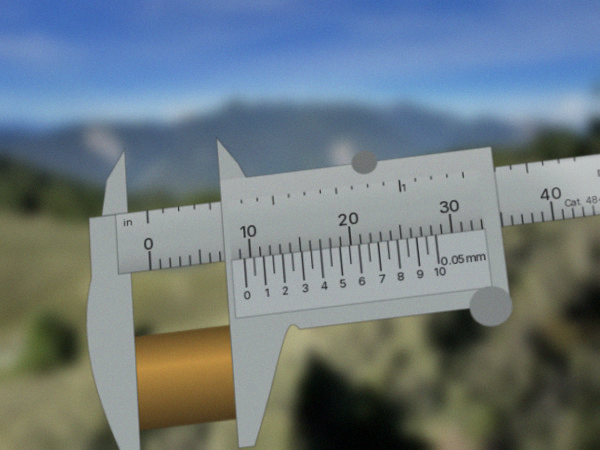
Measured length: 9.4 mm
